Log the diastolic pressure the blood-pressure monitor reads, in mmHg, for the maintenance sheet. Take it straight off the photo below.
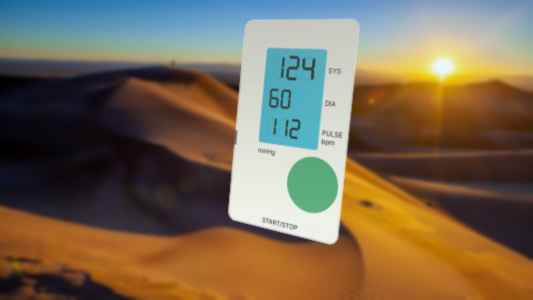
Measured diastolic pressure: 60 mmHg
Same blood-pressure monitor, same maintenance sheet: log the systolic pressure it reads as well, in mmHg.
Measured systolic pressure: 124 mmHg
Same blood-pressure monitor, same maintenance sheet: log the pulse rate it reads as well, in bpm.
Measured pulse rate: 112 bpm
